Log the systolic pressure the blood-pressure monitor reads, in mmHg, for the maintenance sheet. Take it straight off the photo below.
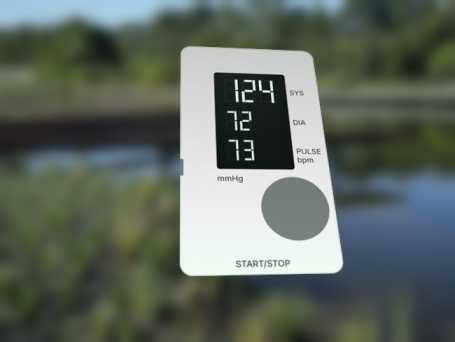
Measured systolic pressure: 124 mmHg
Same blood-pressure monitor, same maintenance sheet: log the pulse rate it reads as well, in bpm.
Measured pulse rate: 73 bpm
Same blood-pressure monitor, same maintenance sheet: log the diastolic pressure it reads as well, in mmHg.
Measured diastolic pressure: 72 mmHg
